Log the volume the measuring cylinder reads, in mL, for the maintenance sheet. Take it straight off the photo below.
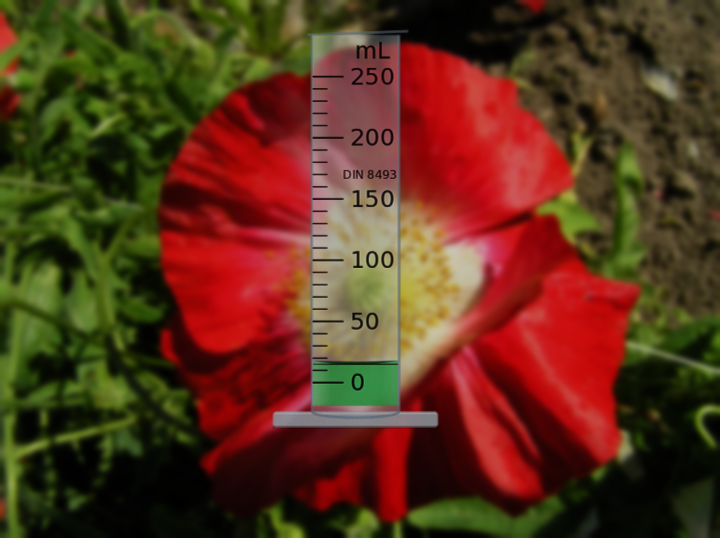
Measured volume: 15 mL
